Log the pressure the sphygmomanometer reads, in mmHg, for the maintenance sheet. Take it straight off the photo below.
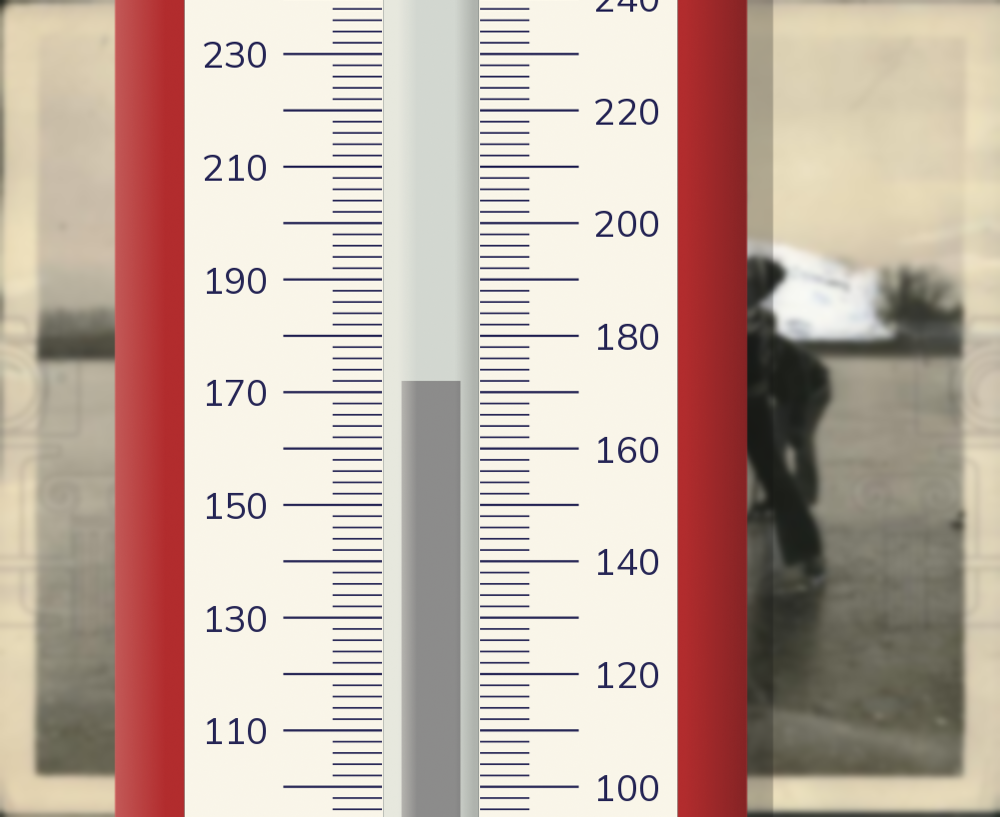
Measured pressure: 172 mmHg
